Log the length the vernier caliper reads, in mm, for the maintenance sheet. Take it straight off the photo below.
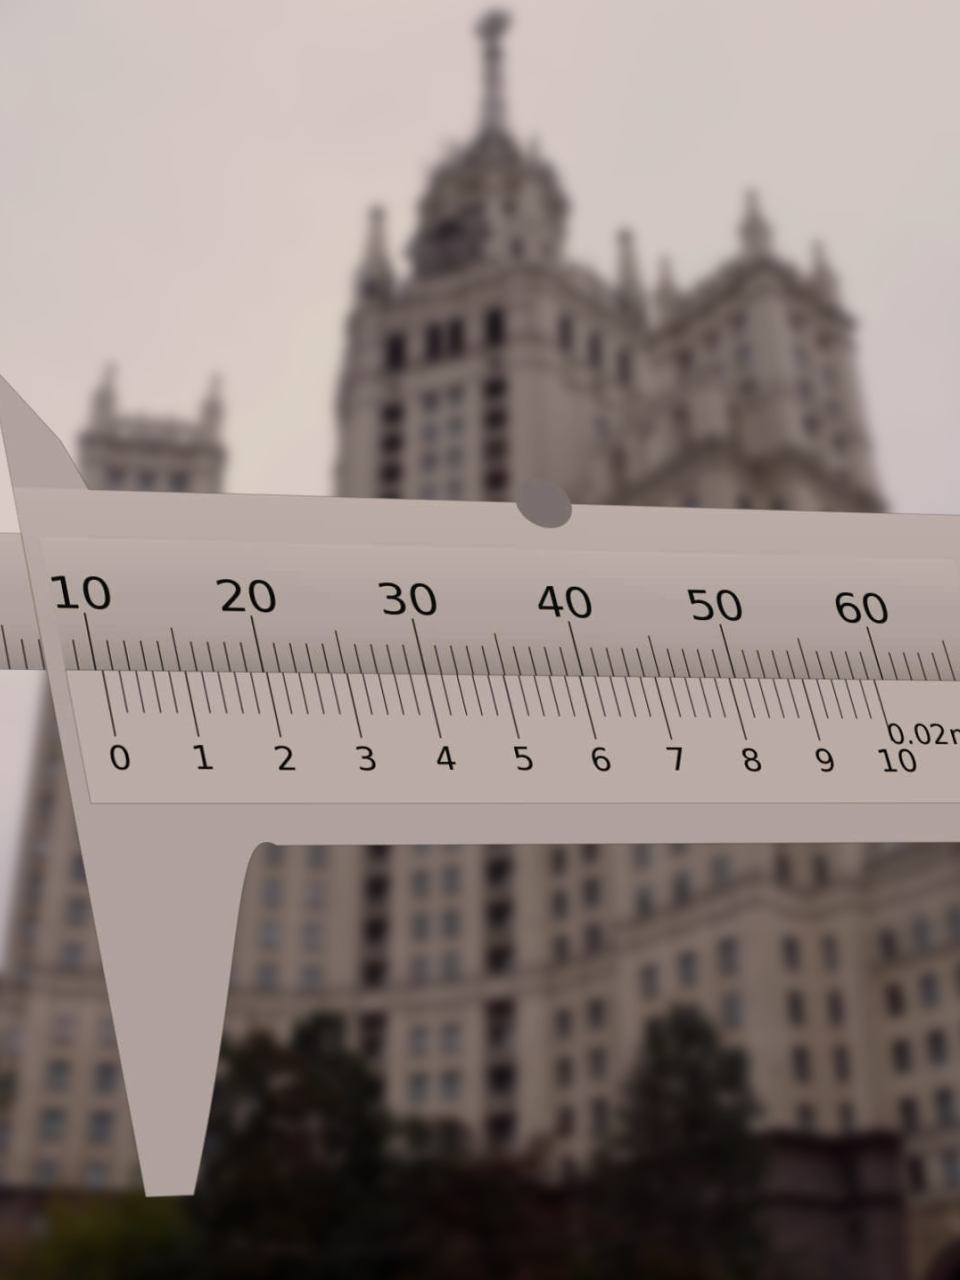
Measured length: 10.4 mm
